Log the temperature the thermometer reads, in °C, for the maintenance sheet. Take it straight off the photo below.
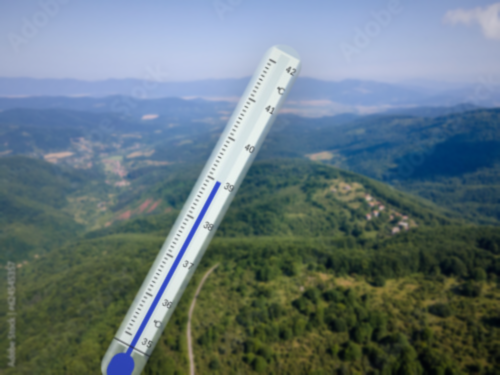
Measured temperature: 39 °C
